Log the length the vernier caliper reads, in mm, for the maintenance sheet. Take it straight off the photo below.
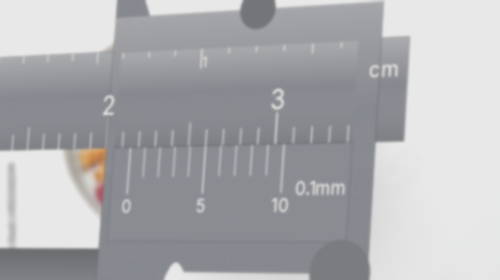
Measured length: 21.5 mm
